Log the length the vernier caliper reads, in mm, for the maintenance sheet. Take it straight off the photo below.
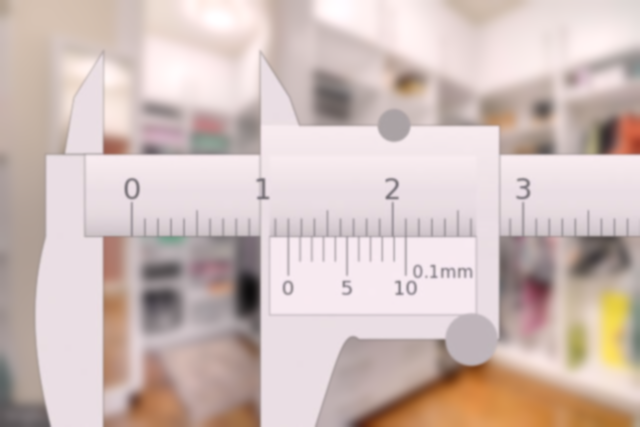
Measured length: 12.0 mm
